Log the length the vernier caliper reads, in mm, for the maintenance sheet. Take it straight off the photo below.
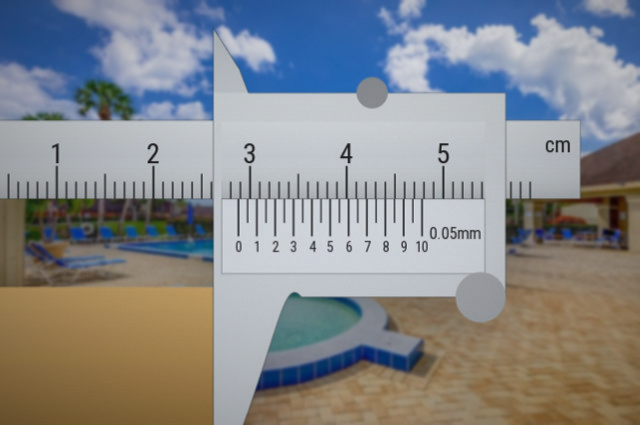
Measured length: 28.8 mm
